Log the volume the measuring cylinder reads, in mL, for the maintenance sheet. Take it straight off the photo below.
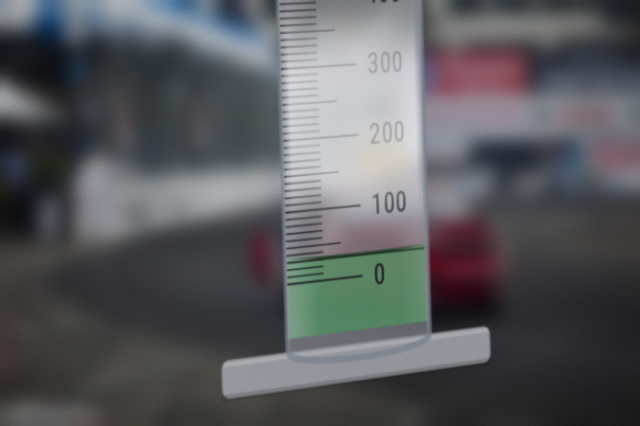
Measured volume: 30 mL
